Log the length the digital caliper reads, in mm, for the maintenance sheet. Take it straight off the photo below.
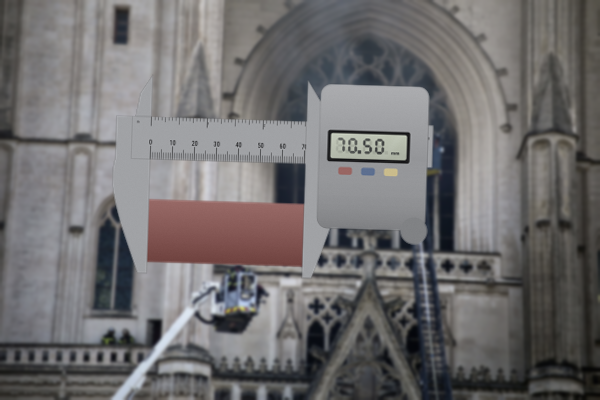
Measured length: 70.50 mm
